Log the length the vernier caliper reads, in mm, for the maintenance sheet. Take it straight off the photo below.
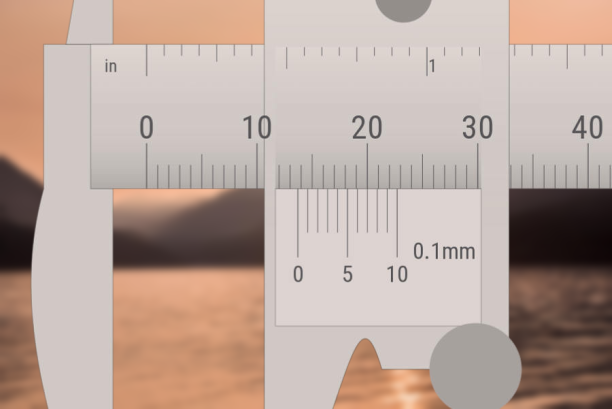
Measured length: 13.7 mm
